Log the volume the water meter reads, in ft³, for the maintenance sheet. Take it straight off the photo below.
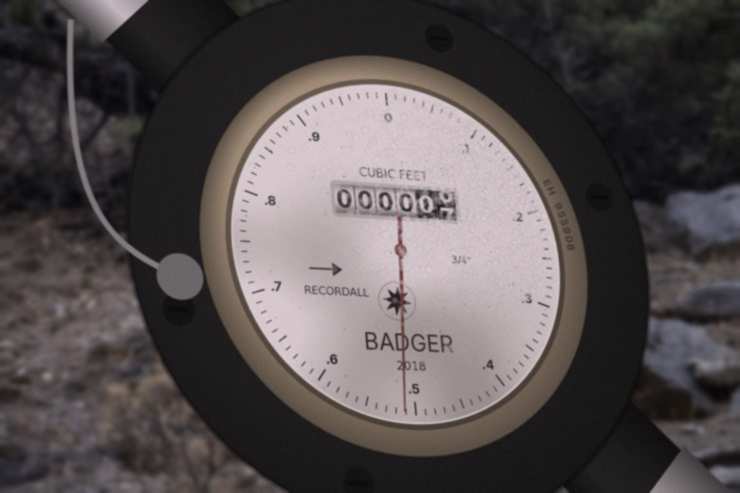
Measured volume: 6.51 ft³
